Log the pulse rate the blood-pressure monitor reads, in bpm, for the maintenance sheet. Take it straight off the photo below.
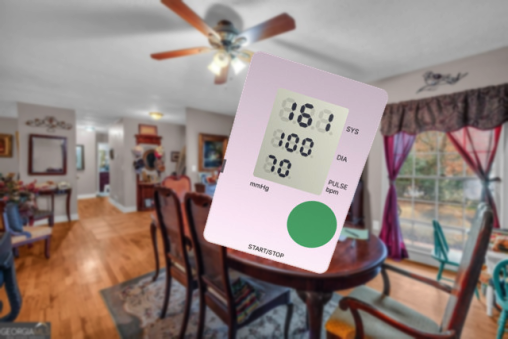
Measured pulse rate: 70 bpm
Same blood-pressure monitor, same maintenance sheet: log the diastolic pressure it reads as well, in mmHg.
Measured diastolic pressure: 100 mmHg
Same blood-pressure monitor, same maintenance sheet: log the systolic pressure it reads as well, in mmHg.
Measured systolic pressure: 161 mmHg
